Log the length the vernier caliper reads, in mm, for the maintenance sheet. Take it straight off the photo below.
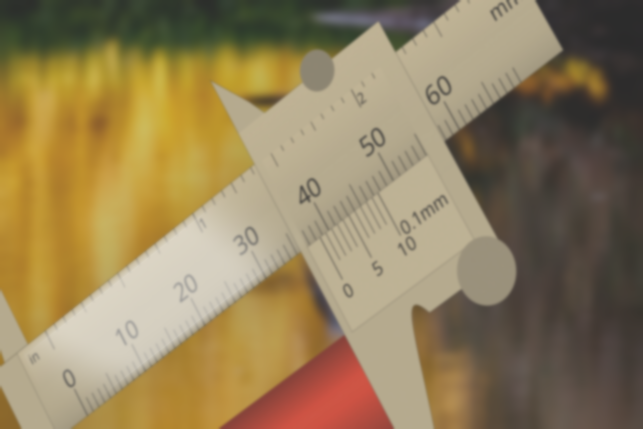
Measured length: 38.6 mm
